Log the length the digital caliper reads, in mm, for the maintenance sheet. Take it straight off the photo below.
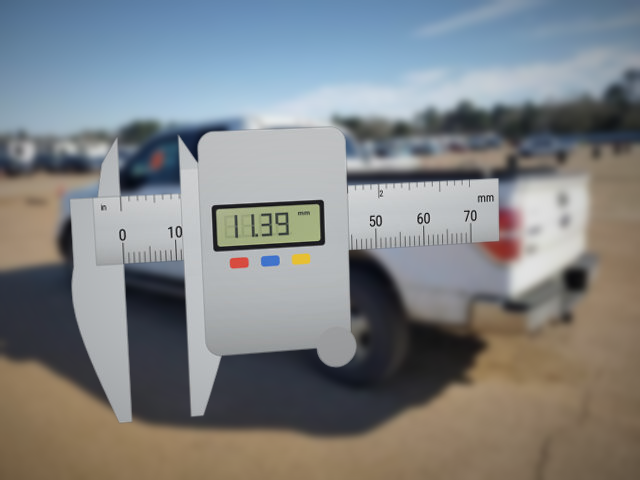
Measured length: 11.39 mm
